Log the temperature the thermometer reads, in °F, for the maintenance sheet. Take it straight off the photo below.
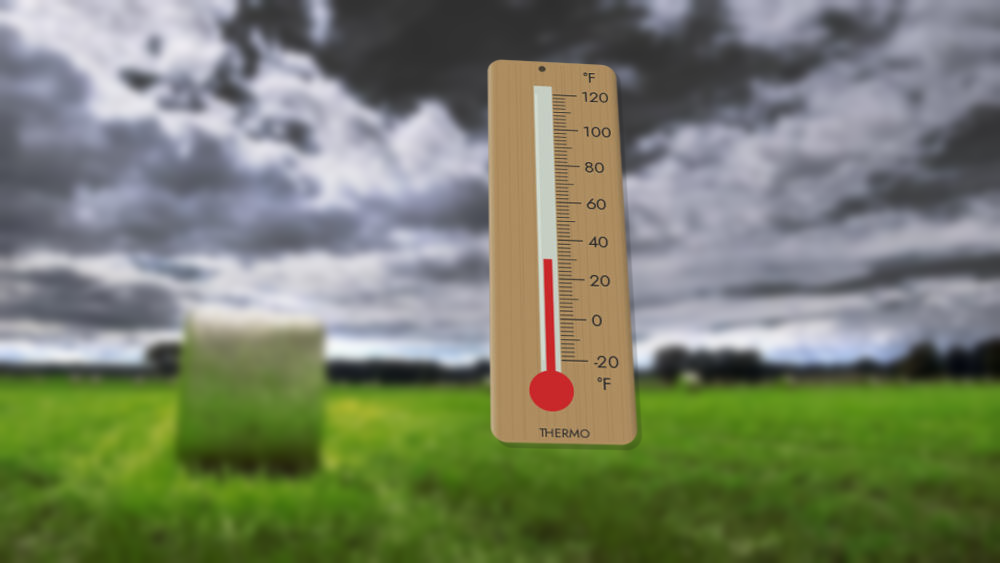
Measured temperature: 30 °F
